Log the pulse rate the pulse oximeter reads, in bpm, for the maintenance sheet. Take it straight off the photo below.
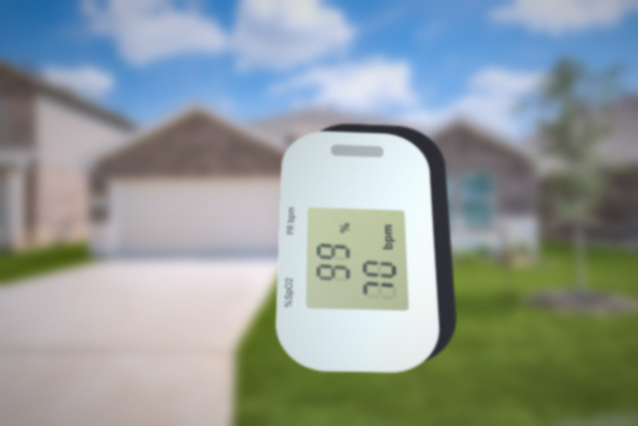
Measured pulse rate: 70 bpm
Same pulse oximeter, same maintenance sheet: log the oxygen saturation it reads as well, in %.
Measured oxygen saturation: 99 %
